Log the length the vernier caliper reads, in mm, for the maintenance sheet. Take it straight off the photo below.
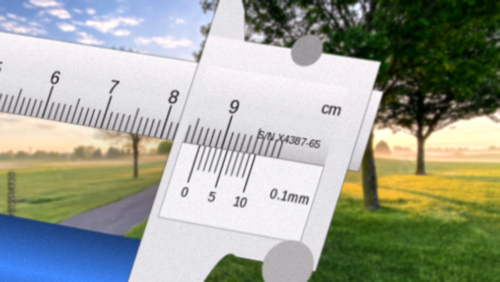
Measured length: 86.5 mm
